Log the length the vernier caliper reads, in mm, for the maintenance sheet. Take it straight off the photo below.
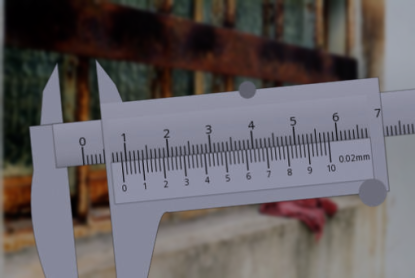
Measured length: 9.0 mm
